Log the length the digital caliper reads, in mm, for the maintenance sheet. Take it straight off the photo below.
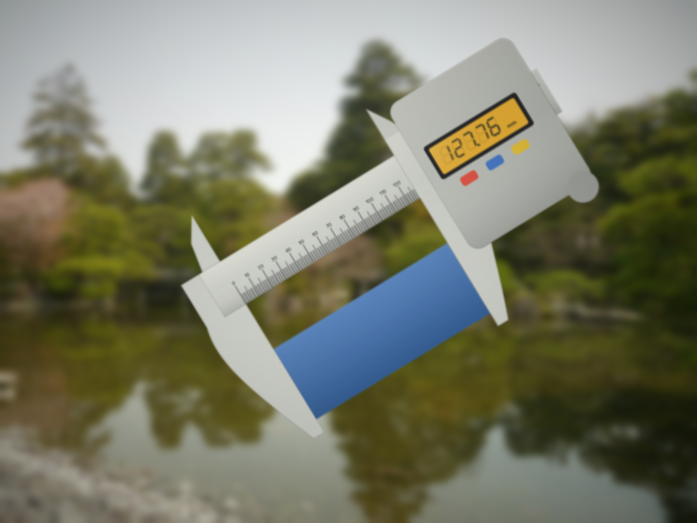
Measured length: 127.76 mm
